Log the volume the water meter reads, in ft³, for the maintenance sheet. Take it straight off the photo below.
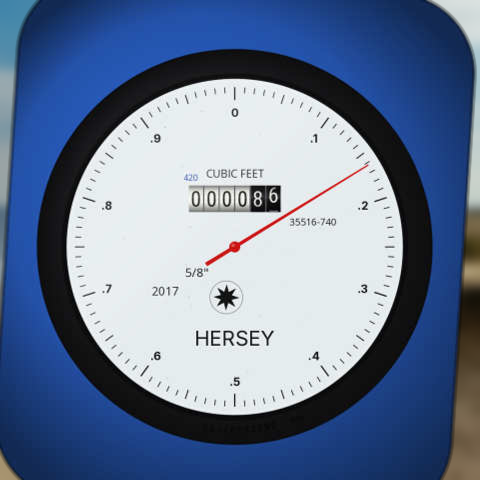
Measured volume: 86.16 ft³
